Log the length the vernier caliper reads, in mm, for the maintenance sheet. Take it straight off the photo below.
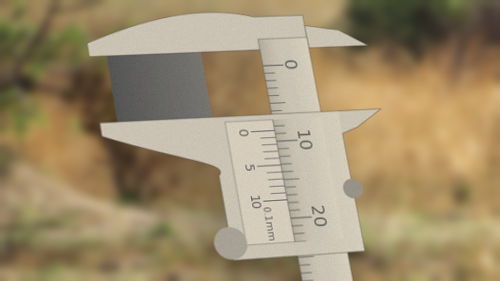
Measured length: 8.6 mm
